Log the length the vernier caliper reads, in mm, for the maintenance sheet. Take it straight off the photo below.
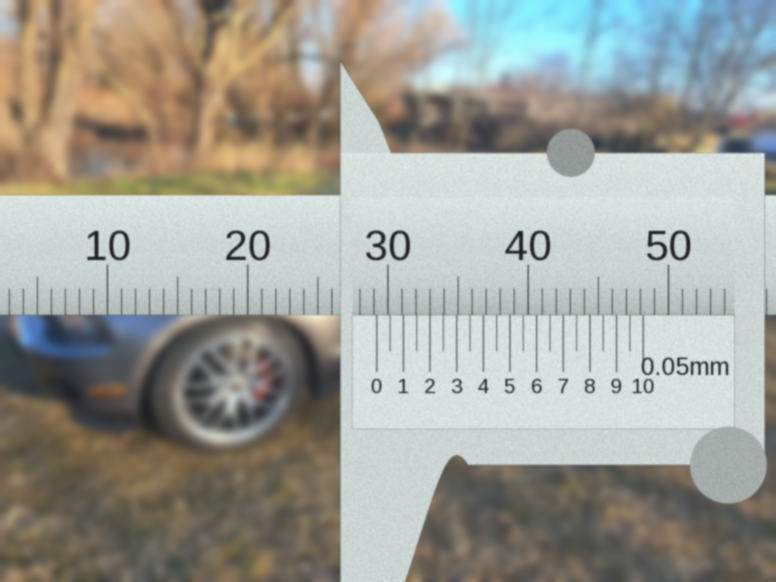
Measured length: 29.2 mm
